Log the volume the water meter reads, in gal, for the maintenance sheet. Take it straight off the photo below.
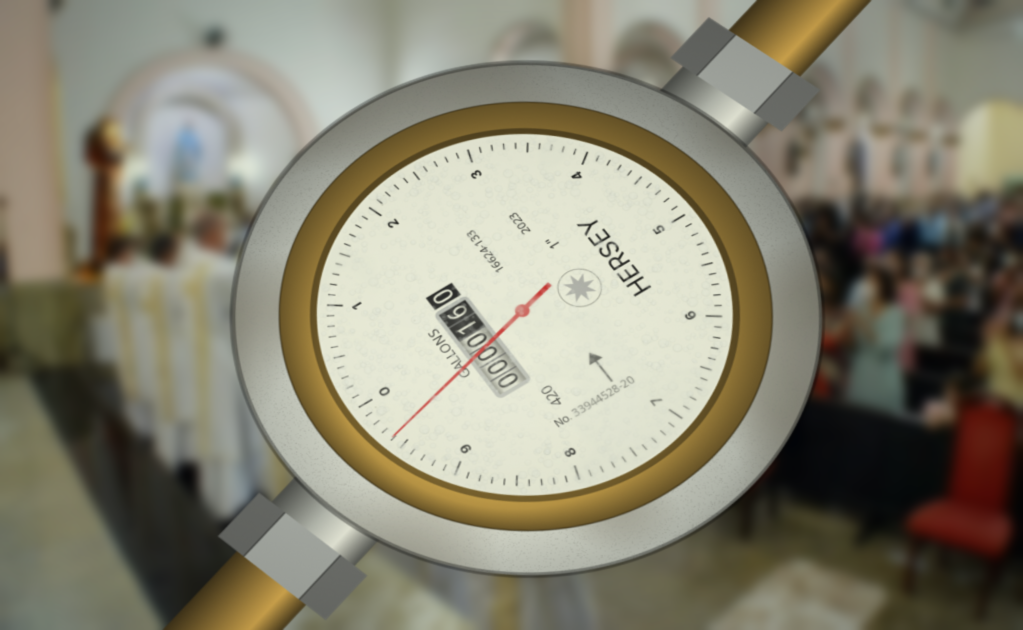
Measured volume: 159.6 gal
